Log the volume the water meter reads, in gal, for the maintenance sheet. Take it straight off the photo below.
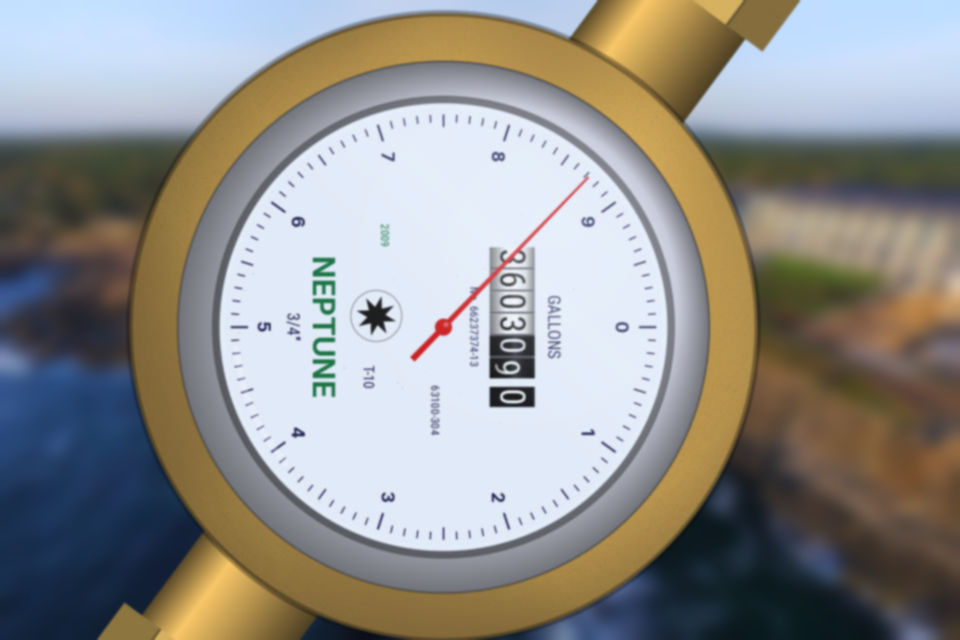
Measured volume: 3603088.7 gal
